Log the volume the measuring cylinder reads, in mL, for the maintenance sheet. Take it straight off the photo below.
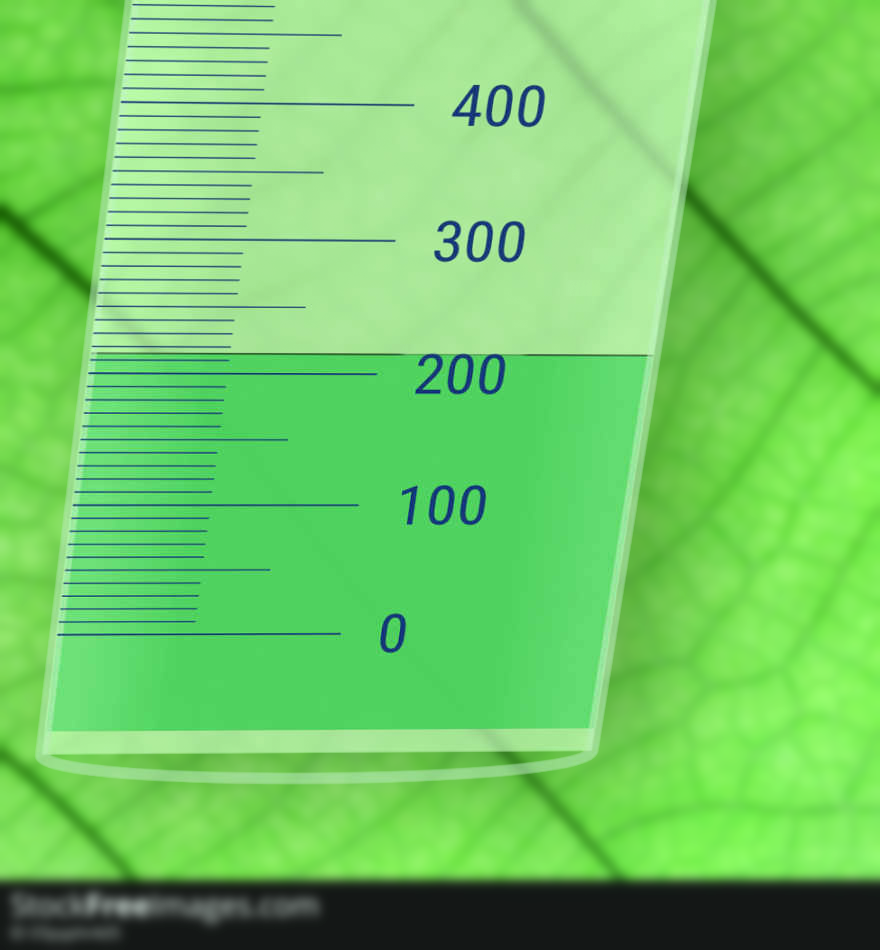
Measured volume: 215 mL
